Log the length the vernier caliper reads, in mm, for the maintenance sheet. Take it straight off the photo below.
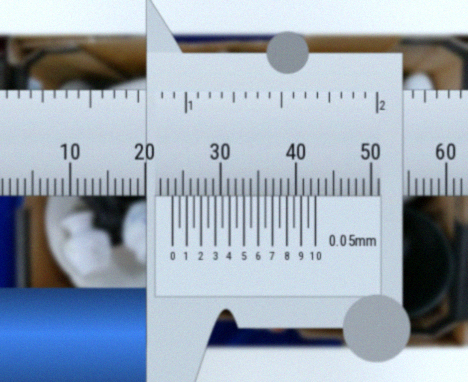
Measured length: 23.6 mm
